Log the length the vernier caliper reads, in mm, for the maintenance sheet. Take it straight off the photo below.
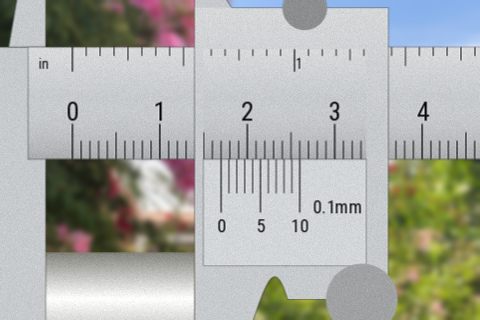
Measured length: 17.0 mm
